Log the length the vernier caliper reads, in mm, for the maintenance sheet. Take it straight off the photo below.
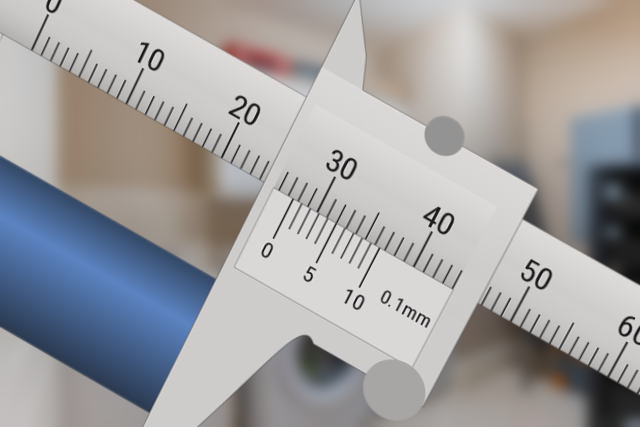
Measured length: 27.5 mm
